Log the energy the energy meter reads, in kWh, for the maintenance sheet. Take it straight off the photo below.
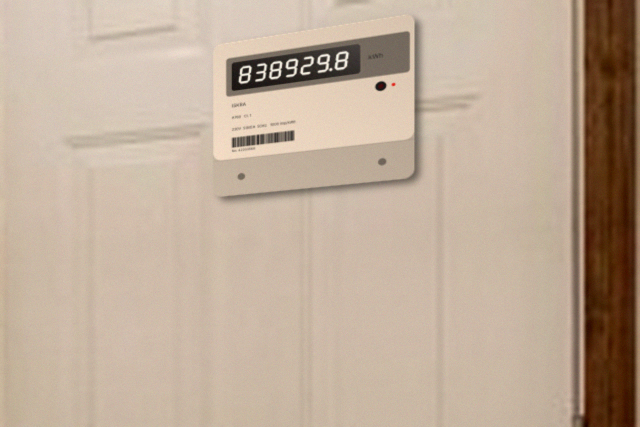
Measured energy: 838929.8 kWh
